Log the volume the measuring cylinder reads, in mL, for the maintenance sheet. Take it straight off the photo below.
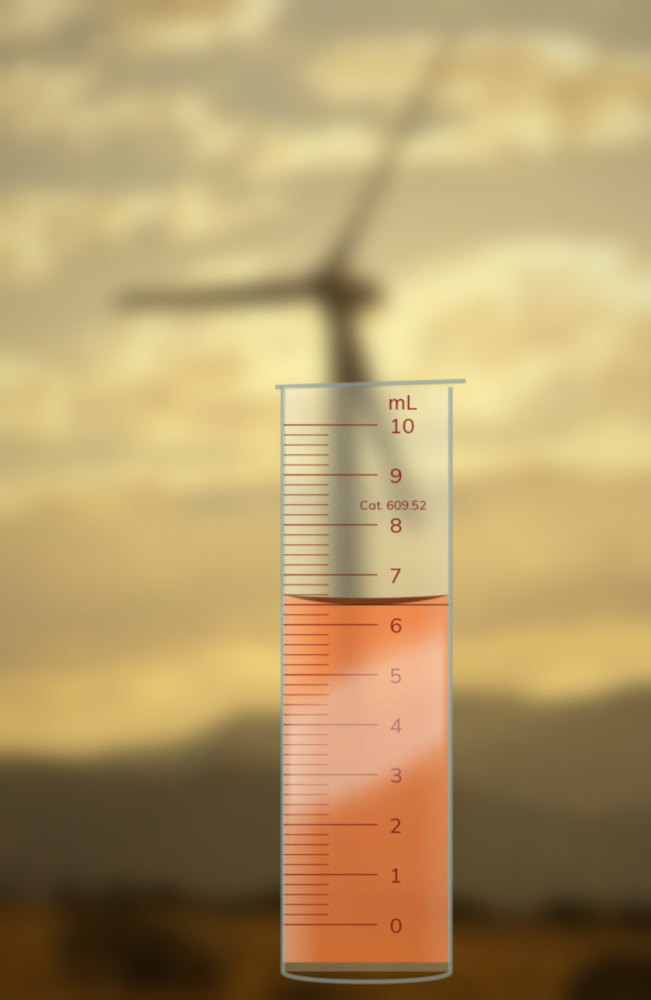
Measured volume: 6.4 mL
